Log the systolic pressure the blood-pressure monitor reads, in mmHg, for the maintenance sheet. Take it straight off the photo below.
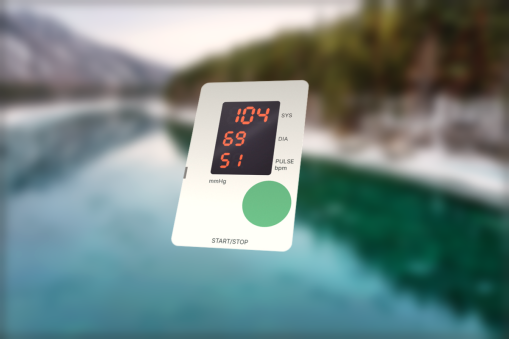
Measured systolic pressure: 104 mmHg
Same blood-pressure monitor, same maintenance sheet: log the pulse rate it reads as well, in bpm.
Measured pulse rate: 51 bpm
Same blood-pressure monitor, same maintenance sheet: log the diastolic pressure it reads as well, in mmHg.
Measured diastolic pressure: 69 mmHg
